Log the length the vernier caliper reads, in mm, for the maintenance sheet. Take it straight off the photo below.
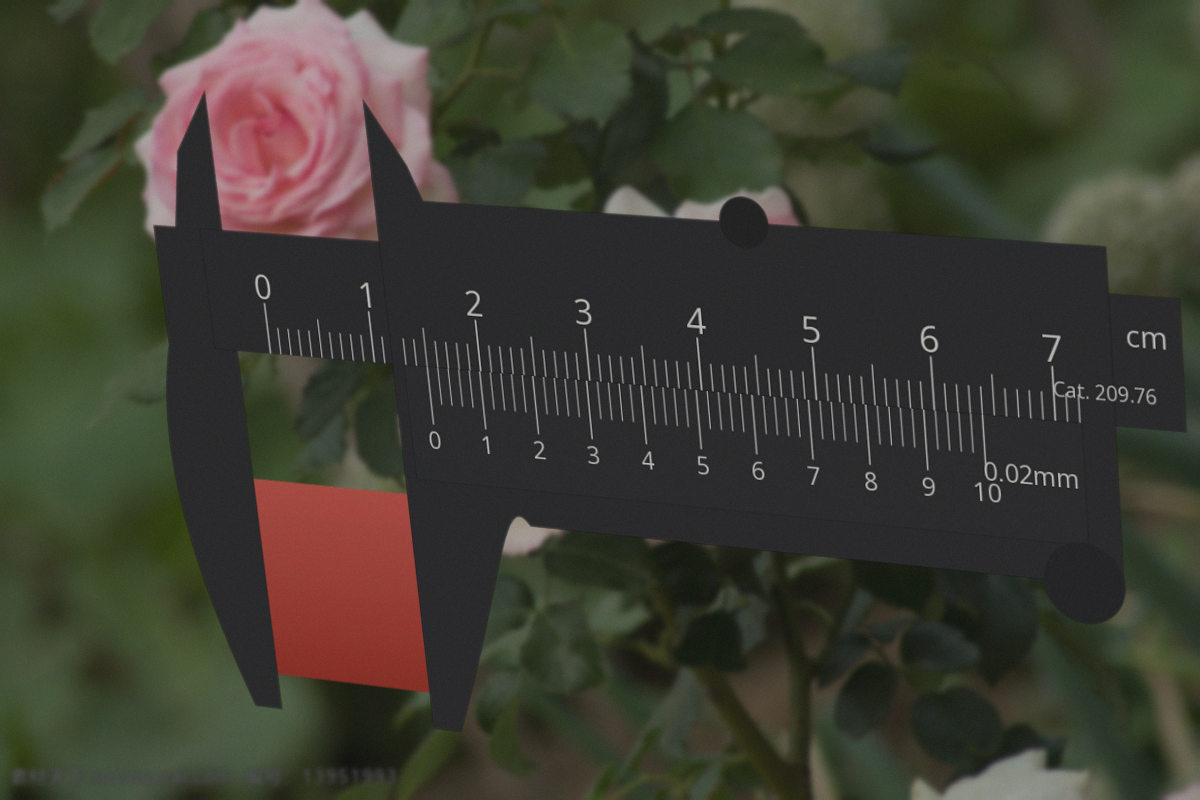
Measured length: 15.0 mm
